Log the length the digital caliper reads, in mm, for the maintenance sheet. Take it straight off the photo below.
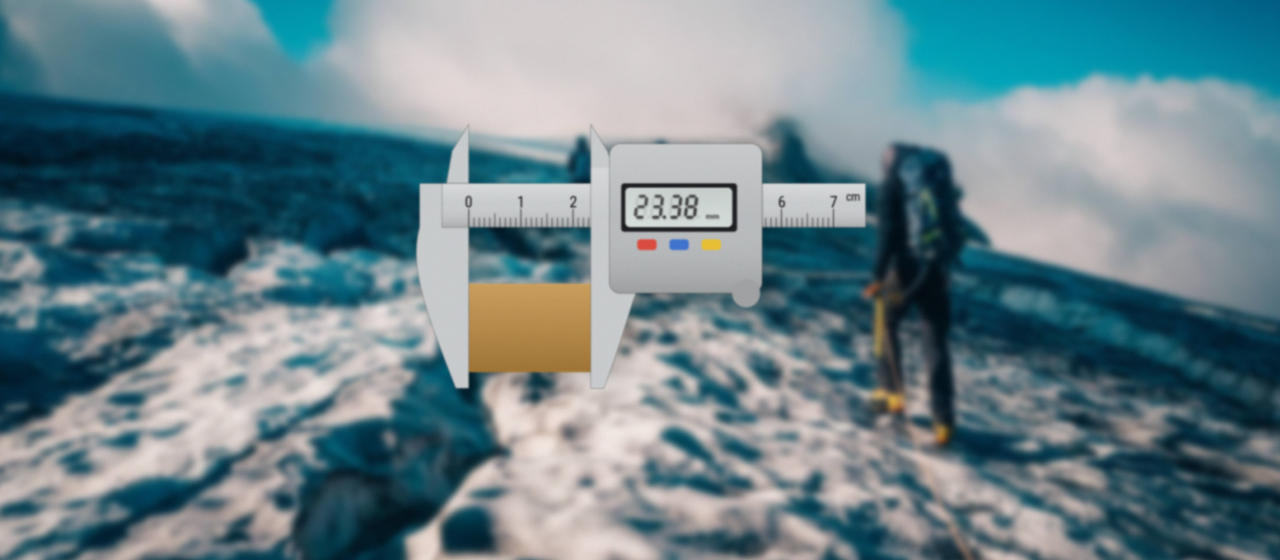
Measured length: 23.38 mm
